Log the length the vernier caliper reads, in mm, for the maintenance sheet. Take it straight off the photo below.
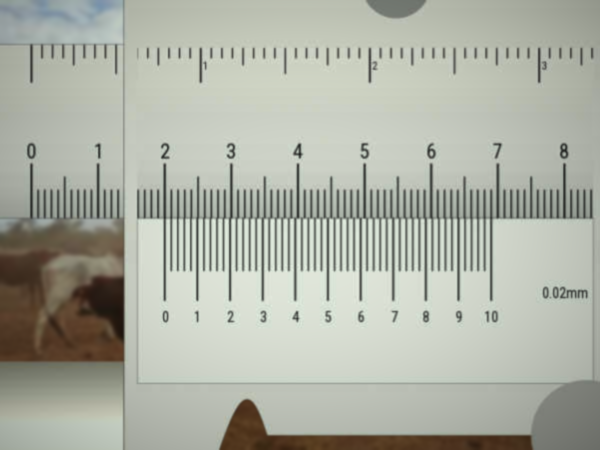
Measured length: 20.0 mm
